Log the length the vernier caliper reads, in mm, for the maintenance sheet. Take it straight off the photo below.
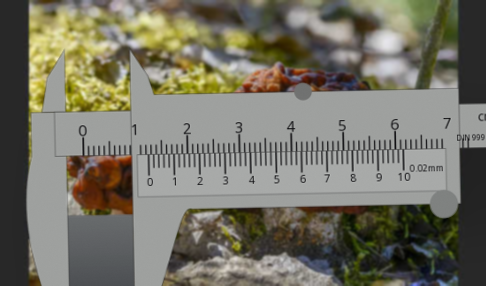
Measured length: 12.5 mm
